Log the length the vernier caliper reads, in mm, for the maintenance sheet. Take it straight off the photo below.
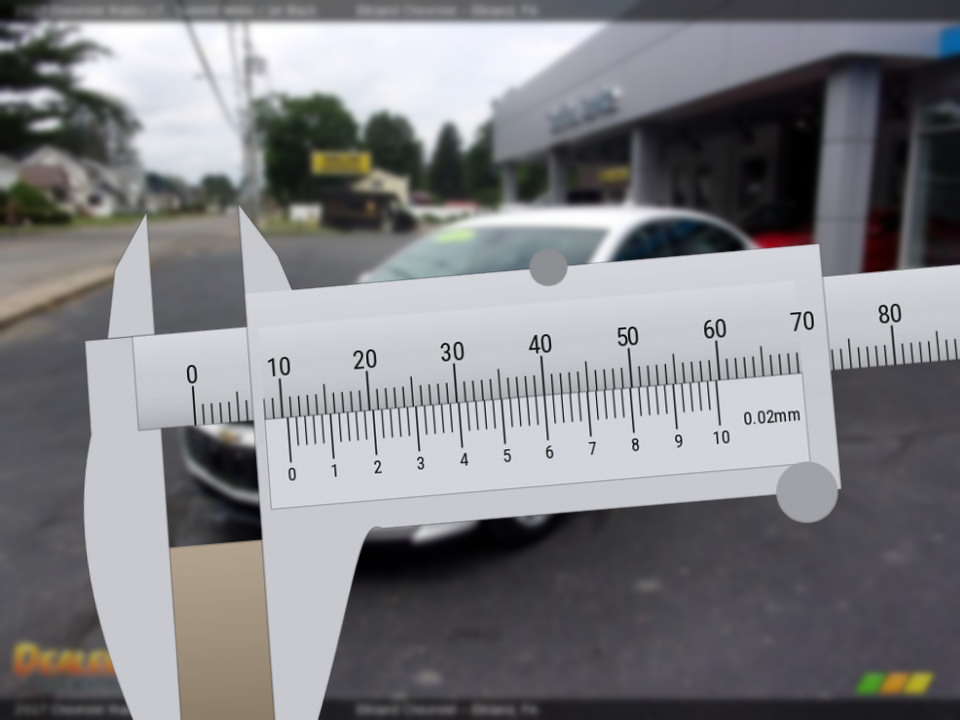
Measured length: 10.6 mm
